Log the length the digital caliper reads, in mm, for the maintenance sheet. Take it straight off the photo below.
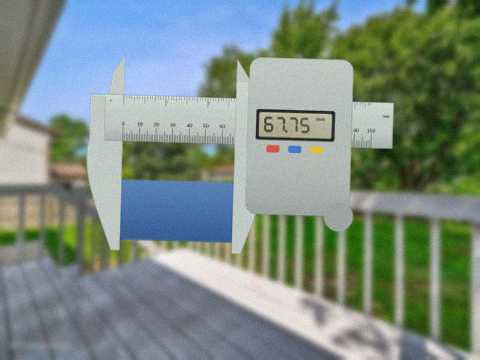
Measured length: 67.75 mm
